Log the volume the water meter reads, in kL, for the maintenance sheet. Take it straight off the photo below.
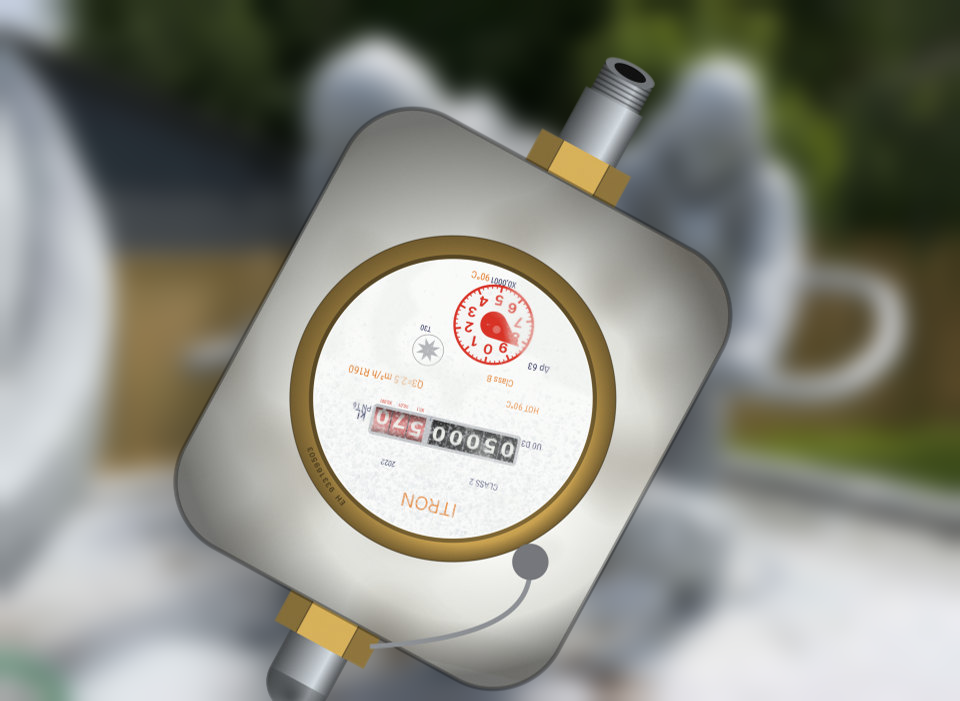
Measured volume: 5000.5698 kL
